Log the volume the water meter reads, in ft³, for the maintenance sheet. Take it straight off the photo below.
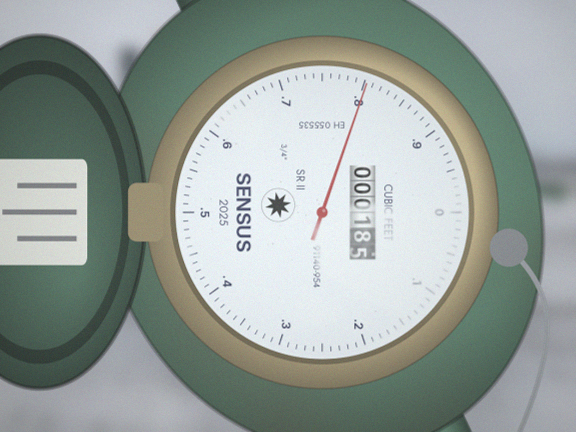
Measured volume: 184.80 ft³
